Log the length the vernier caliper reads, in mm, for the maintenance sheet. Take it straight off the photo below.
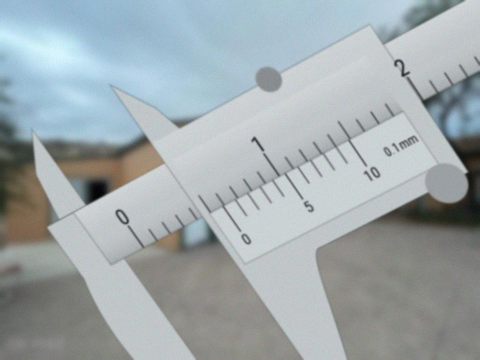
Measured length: 5.9 mm
